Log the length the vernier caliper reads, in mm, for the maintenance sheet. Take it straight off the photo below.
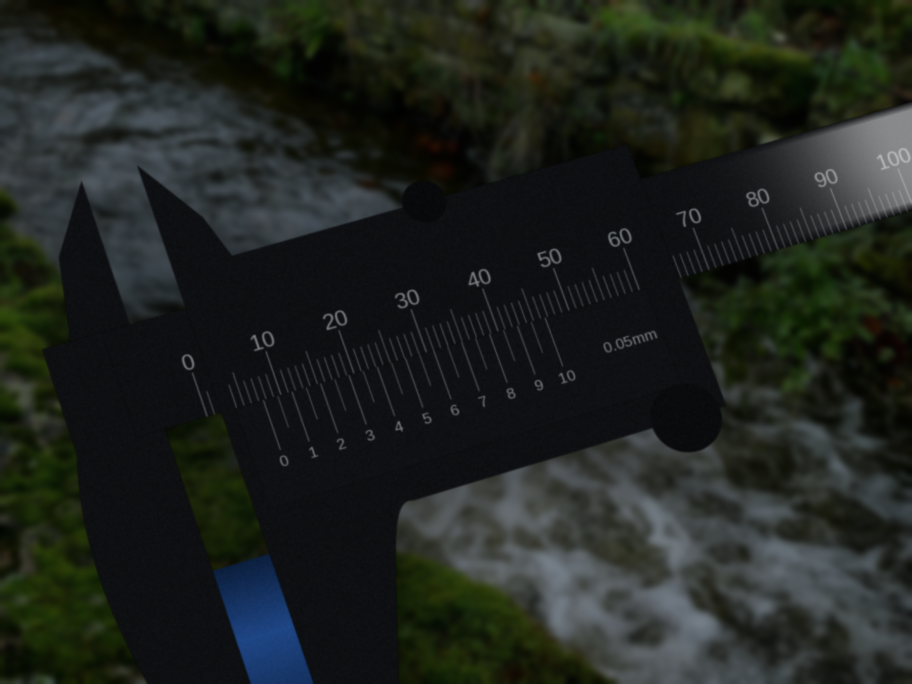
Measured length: 7.6 mm
